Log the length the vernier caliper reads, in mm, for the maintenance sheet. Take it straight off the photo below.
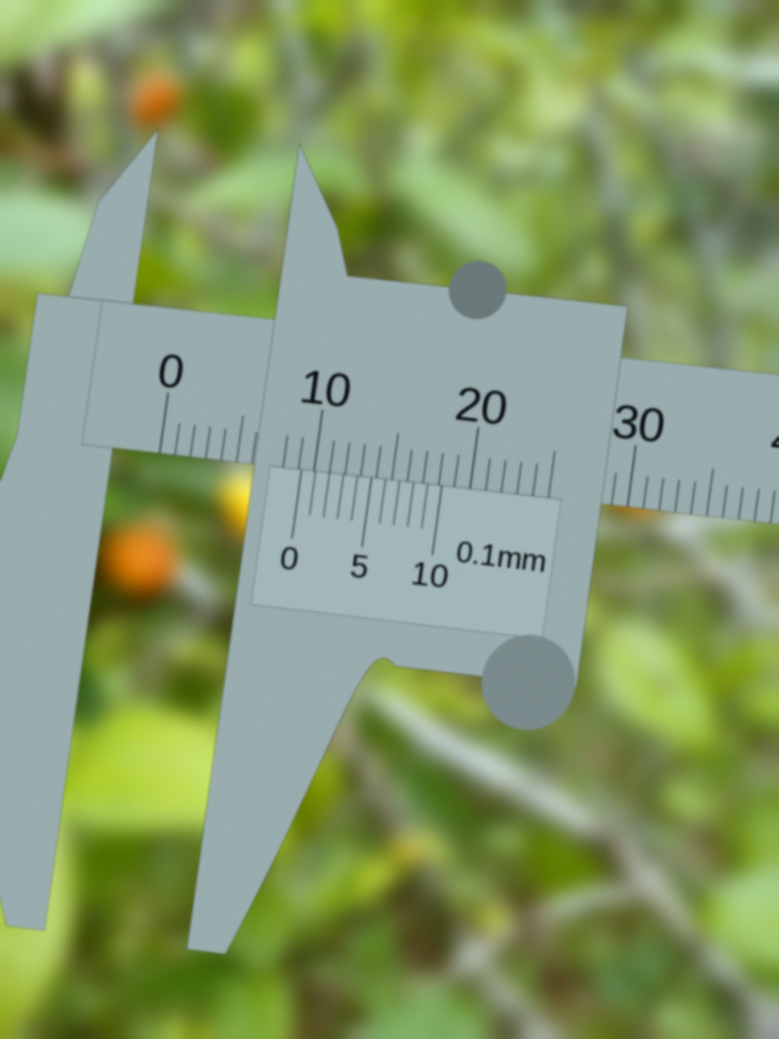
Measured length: 9.2 mm
